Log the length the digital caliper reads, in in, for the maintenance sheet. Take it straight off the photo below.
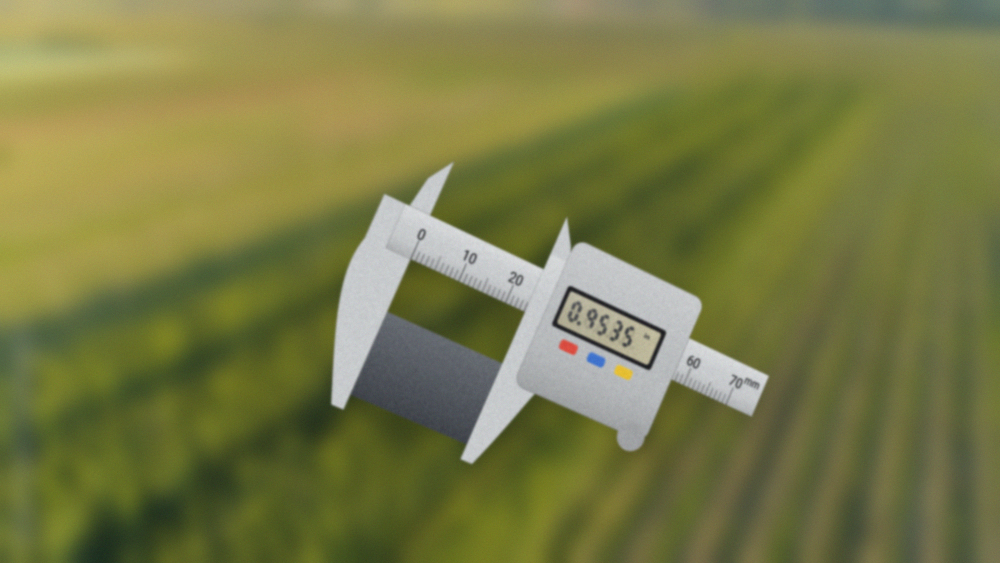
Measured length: 0.9535 in
